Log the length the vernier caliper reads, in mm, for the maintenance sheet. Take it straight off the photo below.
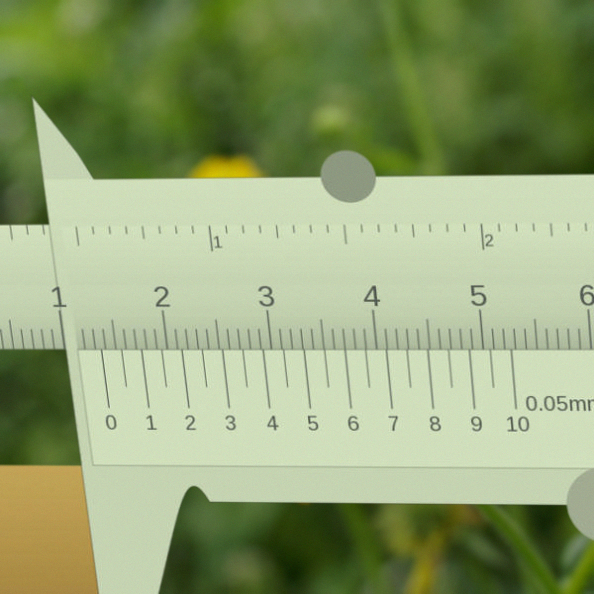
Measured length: 13.6 mm
